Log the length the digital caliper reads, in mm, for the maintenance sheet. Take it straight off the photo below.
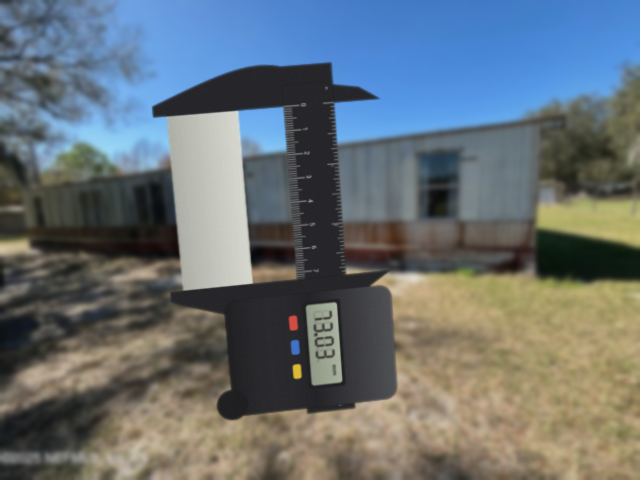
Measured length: 73.03 mm
